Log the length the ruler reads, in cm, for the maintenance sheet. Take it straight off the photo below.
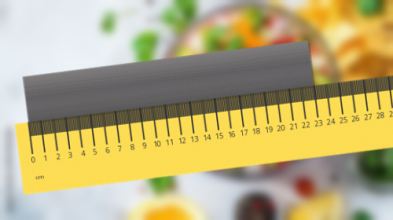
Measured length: 23 cm
